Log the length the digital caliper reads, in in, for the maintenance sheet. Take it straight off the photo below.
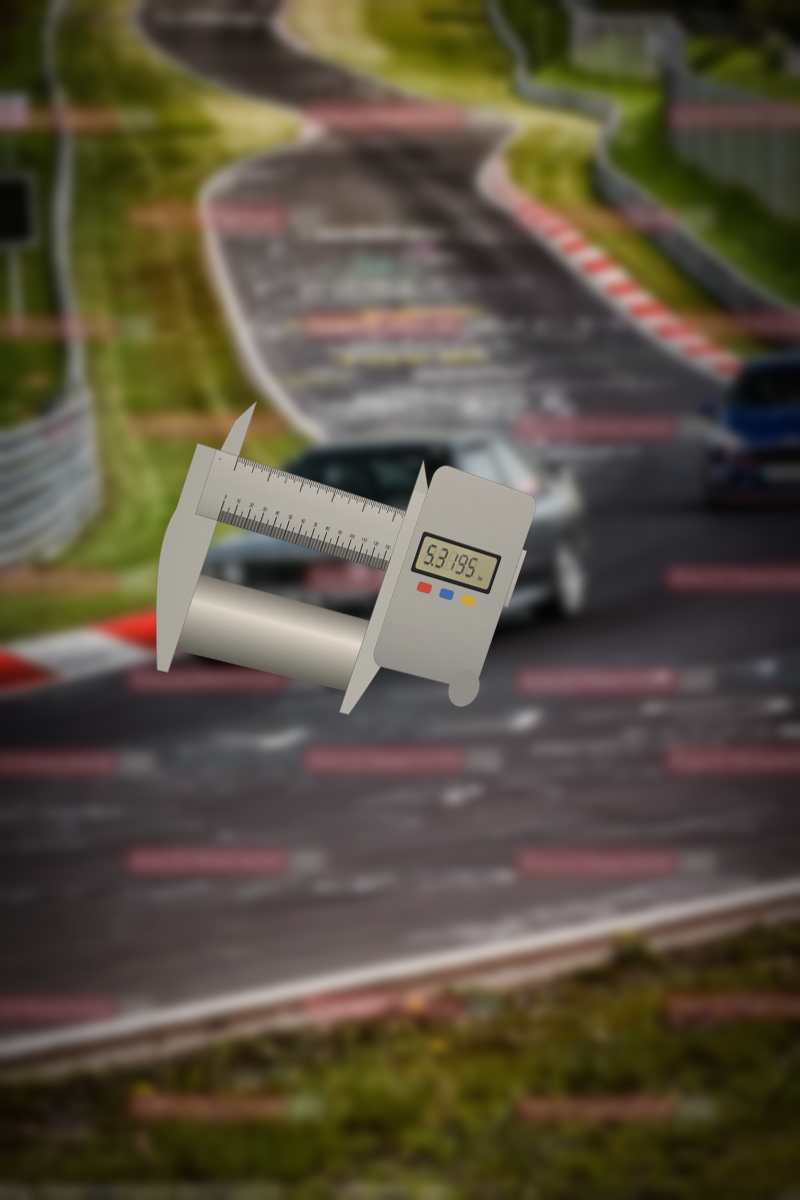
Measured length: 5.3195 in
